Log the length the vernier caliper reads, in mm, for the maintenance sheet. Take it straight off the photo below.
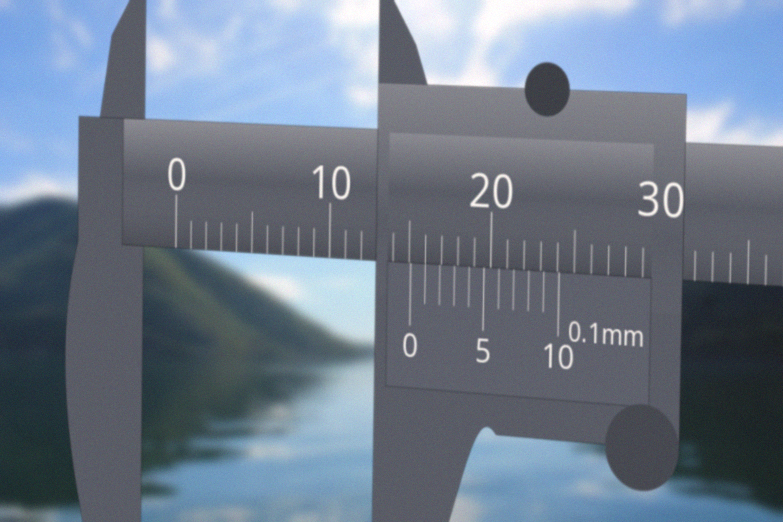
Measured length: 15.1 mm
